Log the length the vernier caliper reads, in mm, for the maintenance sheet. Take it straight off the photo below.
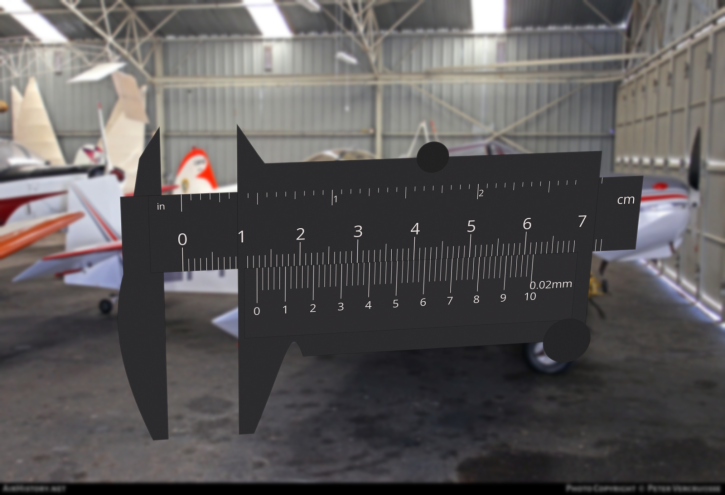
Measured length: 12.6 mm
